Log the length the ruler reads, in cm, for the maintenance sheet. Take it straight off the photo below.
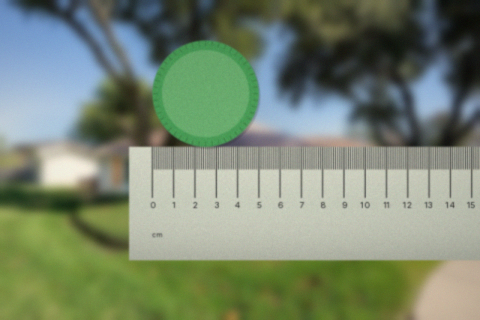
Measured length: 5 cm
